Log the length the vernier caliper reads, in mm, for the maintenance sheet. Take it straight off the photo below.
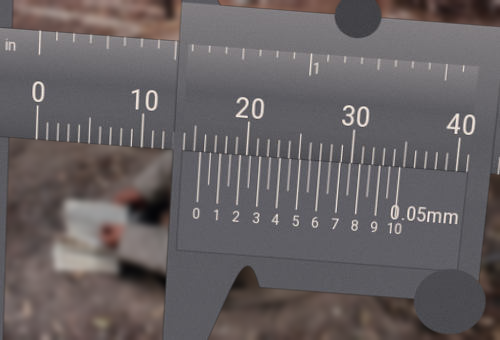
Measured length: 15.6 mm
